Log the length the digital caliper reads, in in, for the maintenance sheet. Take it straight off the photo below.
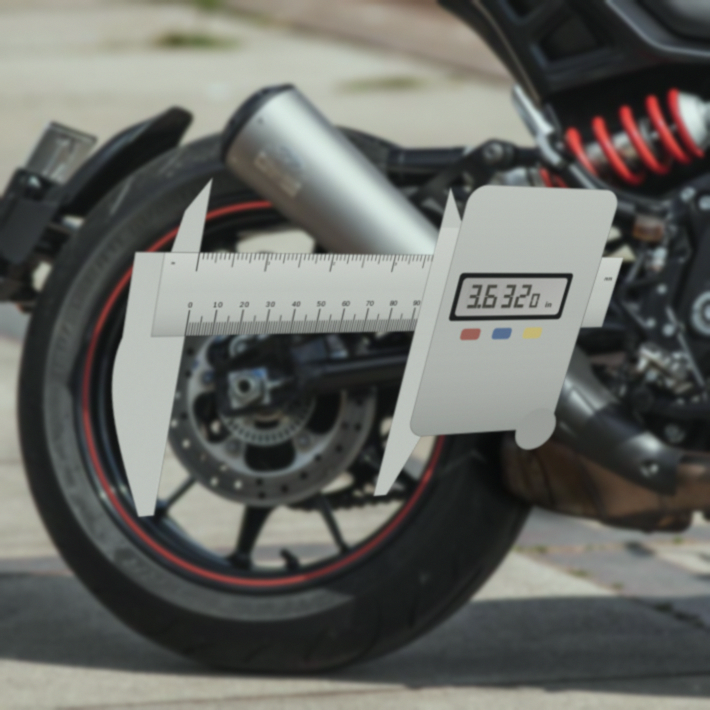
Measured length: 3.6320 in
